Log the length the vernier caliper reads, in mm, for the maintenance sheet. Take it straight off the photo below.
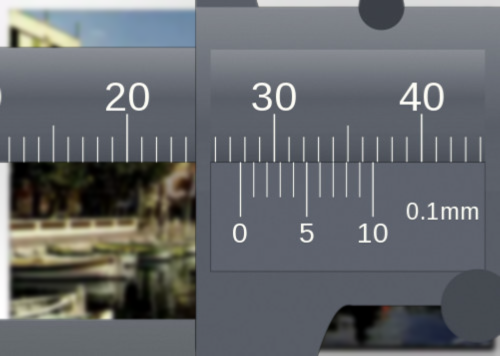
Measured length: 27.7 mm
